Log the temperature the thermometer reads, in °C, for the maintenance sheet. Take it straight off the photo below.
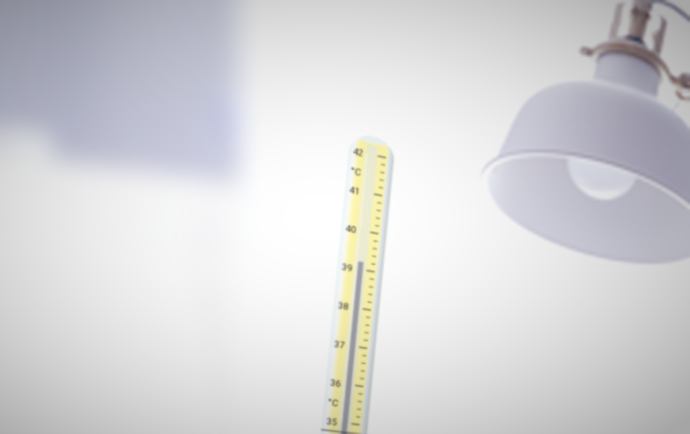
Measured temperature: 39.2 °C
